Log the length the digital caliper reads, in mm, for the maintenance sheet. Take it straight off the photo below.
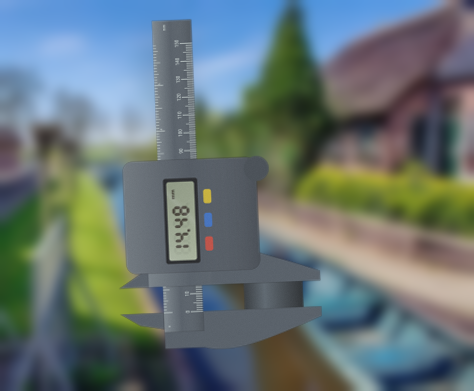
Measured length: 14.48 mm
